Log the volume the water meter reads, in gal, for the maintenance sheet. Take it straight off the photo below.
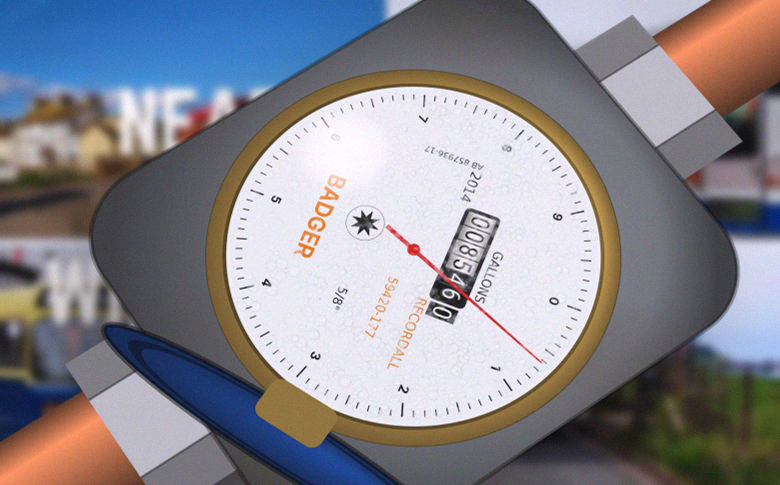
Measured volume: 85460.6 gal
